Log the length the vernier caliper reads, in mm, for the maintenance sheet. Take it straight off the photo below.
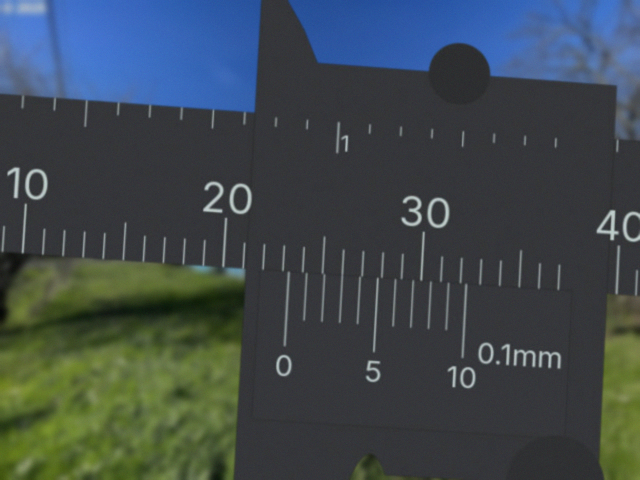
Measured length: 23.3 mm
